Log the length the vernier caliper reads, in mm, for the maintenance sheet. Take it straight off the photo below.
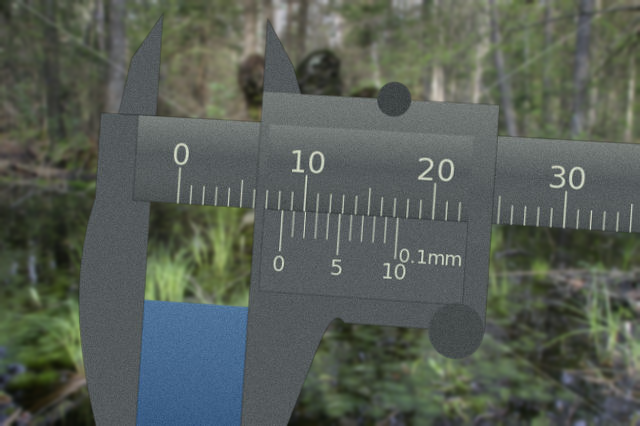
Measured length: 8.3 mm
